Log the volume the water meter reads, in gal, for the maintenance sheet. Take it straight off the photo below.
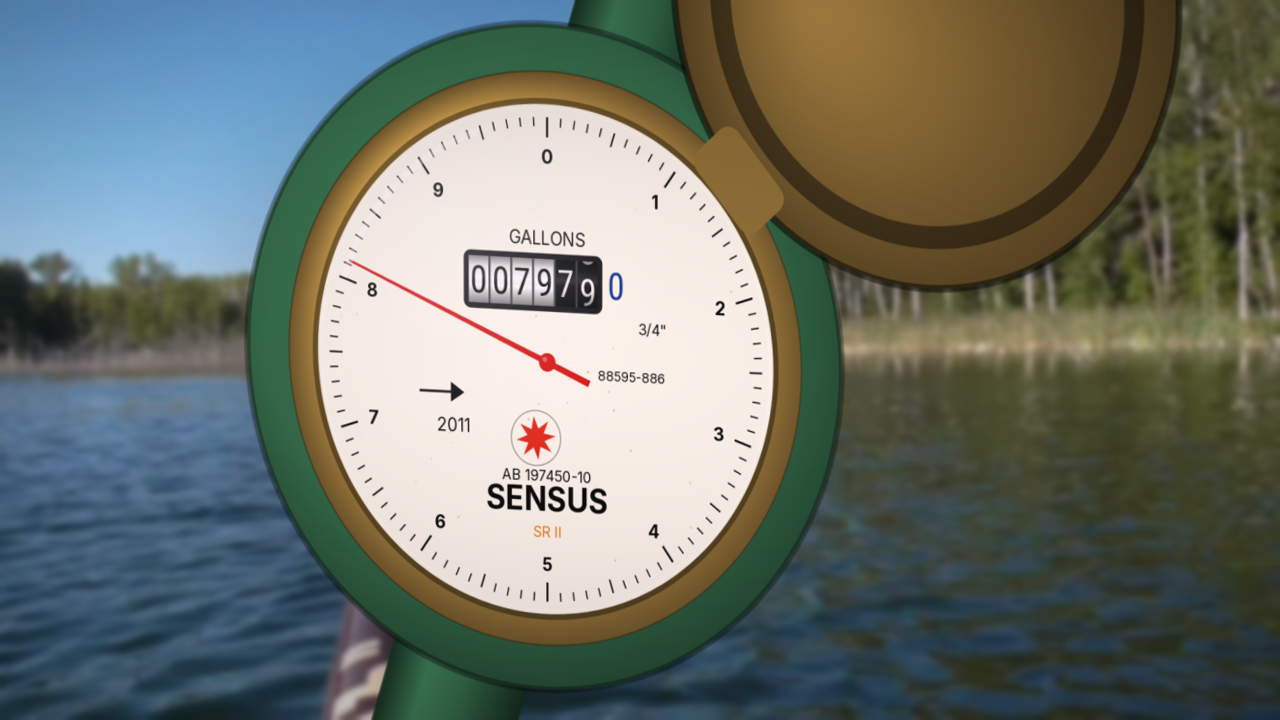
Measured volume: 79788.1 gal
